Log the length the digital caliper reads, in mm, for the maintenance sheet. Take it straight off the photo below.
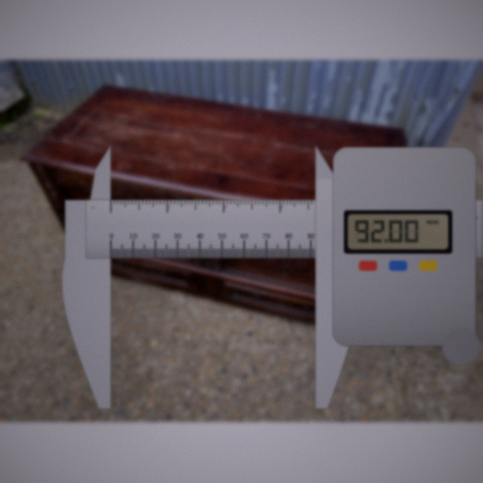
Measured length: 92.00 mm
